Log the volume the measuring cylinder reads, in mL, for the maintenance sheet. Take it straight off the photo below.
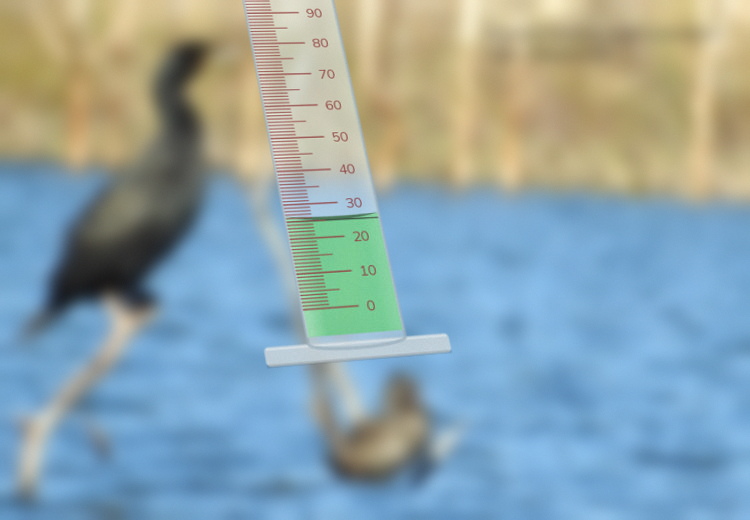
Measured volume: 25 mL
